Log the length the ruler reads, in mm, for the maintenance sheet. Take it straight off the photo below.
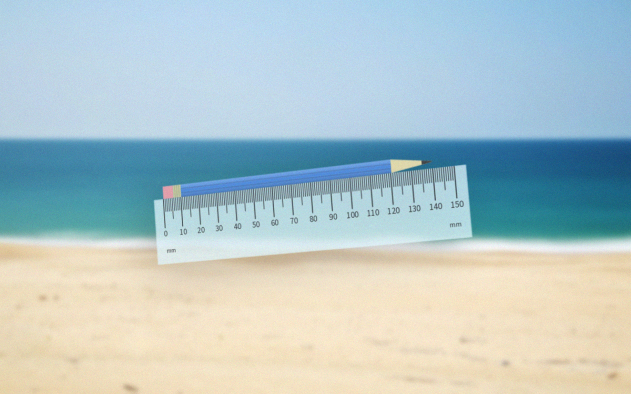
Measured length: 140 mm
